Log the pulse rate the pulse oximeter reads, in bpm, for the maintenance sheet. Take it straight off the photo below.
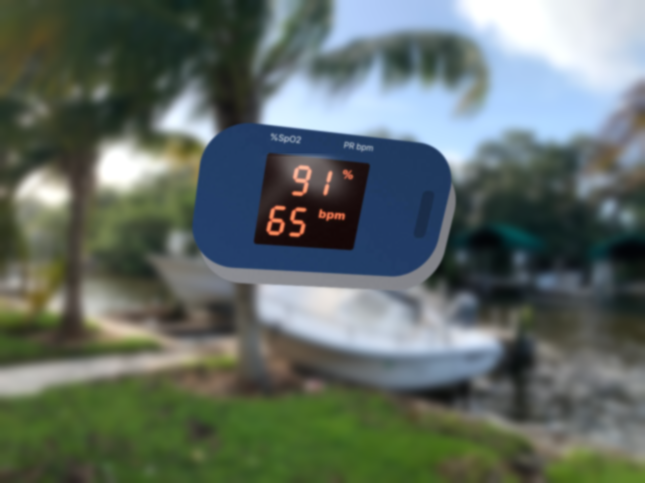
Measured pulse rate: 65 bpm
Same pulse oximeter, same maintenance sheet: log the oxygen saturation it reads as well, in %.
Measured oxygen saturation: 91 %
